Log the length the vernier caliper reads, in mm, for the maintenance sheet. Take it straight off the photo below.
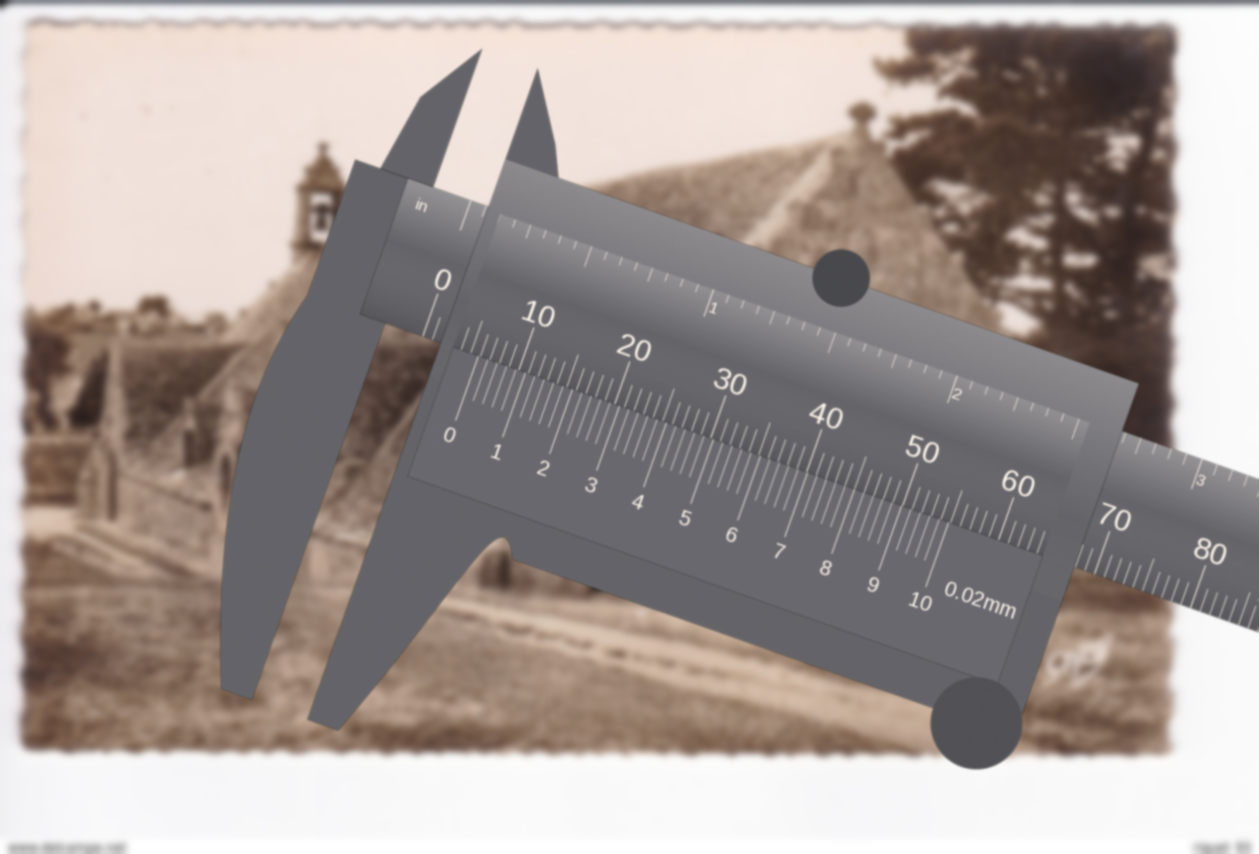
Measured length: 5.8 mm
